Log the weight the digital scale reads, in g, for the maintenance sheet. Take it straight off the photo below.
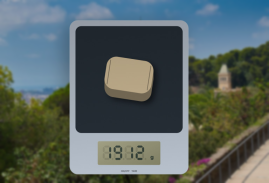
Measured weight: 1912 g
